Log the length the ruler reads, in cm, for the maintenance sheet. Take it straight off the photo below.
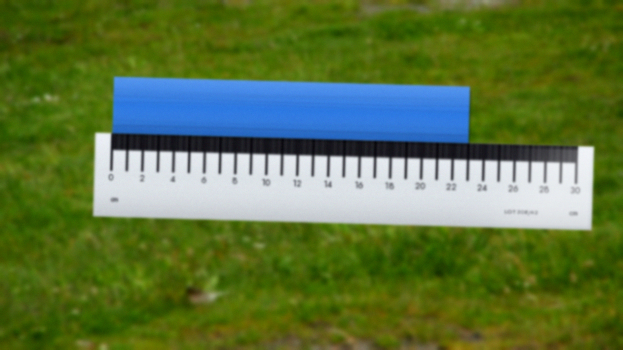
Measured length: 23 cm
